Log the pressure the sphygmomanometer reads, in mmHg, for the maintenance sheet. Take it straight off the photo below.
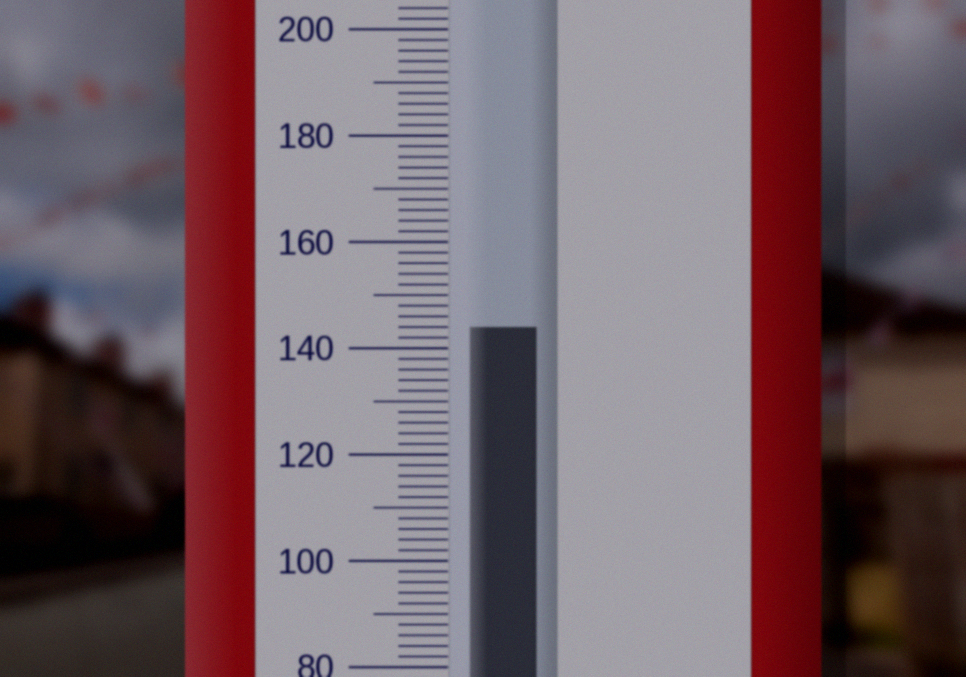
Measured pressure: 144 mmHg
